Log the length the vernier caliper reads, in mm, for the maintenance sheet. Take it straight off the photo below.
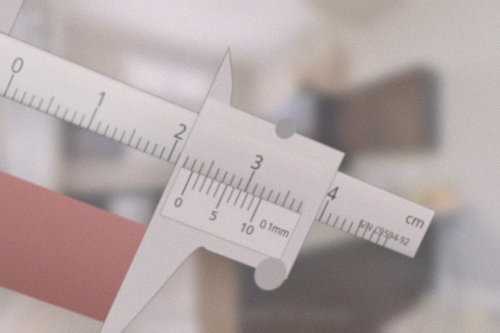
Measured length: 23.2 mm
